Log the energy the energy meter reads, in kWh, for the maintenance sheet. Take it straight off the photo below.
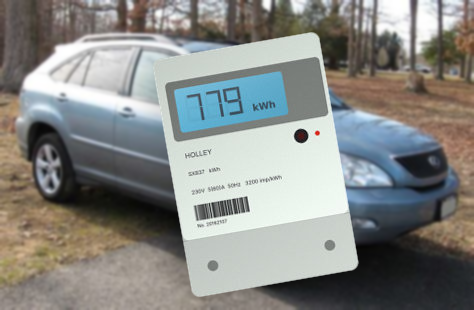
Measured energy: 779 kWh
